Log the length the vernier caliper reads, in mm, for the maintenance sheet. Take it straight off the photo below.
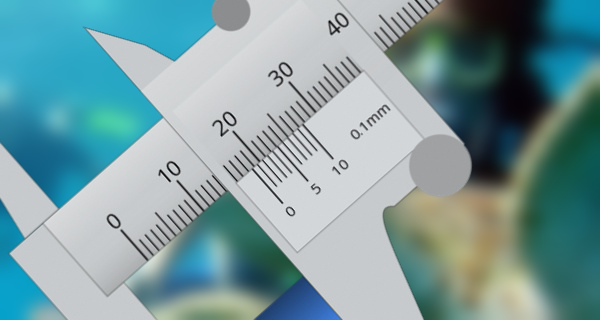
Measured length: 18.6 mm
